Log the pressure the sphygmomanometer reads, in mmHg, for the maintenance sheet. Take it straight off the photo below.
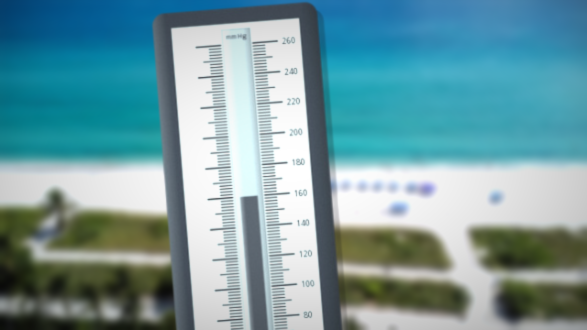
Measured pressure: 160 mmHg
